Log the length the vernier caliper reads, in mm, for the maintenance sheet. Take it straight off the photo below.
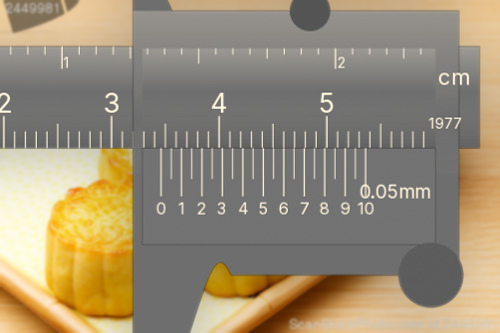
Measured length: 34.6 mm
